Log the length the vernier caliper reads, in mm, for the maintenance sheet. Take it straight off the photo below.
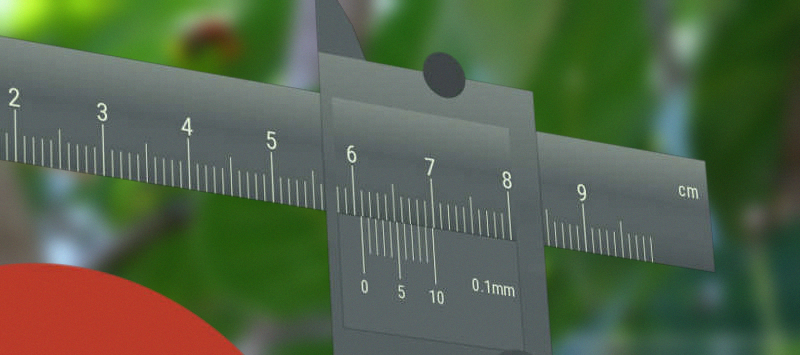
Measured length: 60.8 mm
